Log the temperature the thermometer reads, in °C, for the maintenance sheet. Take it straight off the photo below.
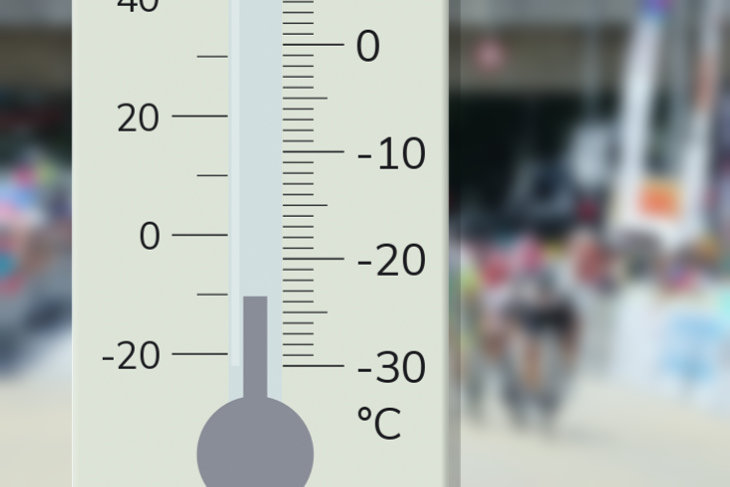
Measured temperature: -23.5 °C
